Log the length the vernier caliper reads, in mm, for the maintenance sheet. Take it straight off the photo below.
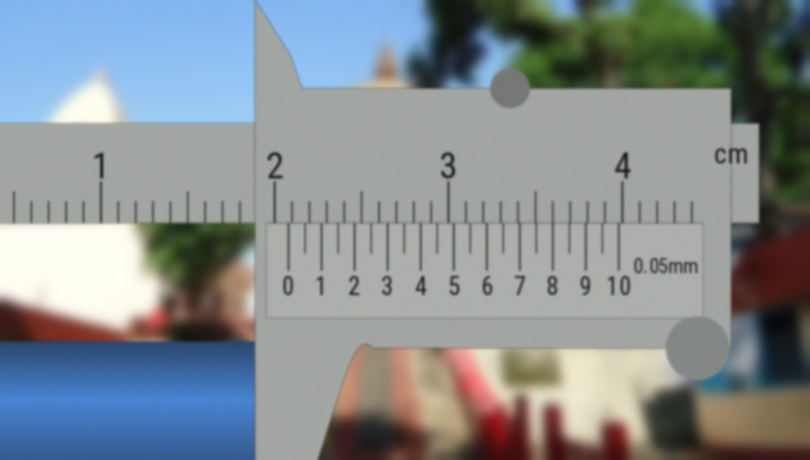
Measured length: 20.8 mm
